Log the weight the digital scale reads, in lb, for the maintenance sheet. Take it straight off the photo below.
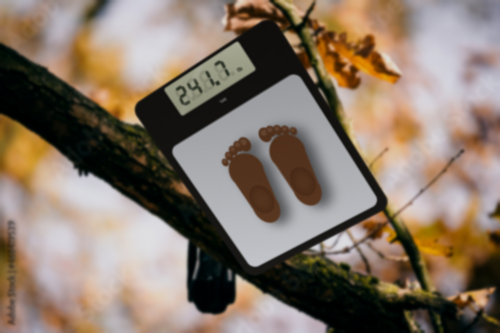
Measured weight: 241.7 lb
